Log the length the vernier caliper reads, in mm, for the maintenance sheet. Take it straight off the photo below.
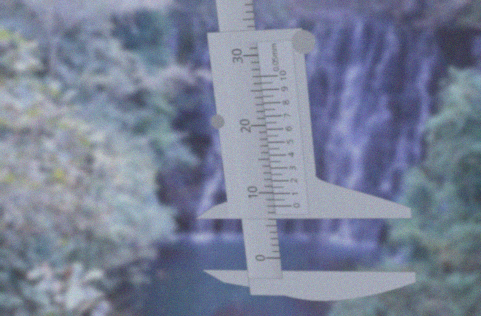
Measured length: 8.0 mm
